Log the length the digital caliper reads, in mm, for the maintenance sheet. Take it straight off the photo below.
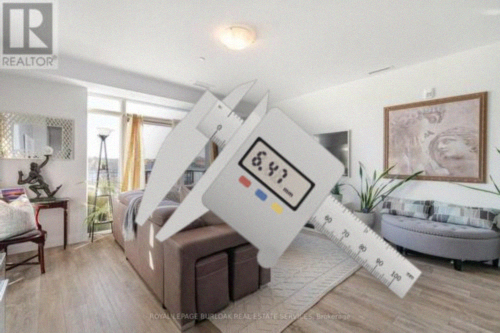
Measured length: 6.47 mm
